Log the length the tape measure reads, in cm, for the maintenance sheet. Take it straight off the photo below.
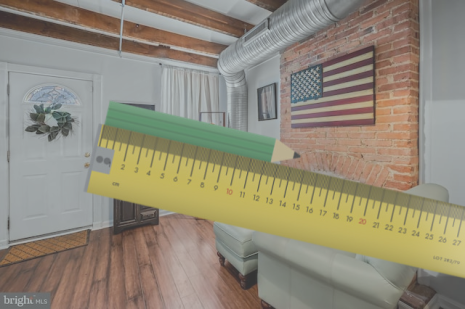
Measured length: 14.5 cm
